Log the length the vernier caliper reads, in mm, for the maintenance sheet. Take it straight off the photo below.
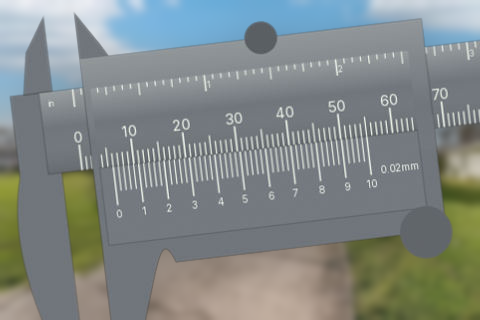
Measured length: 6.0 mm
